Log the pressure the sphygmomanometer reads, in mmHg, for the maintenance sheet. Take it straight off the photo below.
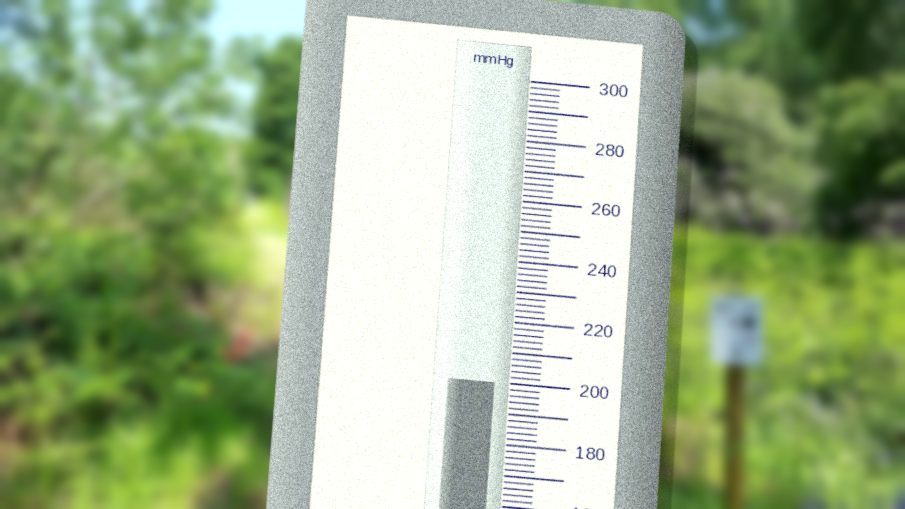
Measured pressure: 200 mmHg
